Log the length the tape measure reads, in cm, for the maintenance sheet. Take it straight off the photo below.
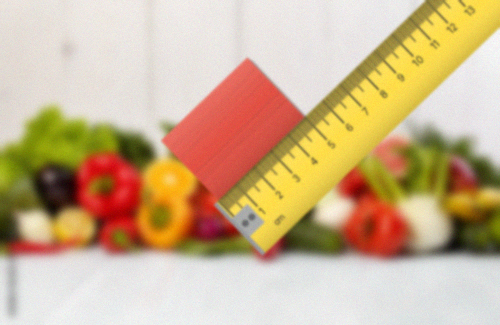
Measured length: 5 cm
